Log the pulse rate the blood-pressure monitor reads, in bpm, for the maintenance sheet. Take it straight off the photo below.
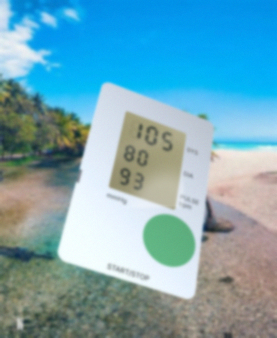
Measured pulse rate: 93 bpm
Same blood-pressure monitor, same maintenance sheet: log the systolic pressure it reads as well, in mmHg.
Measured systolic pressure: 105 mmHg
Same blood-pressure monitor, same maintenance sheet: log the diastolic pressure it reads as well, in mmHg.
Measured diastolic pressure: 80 mmHg
